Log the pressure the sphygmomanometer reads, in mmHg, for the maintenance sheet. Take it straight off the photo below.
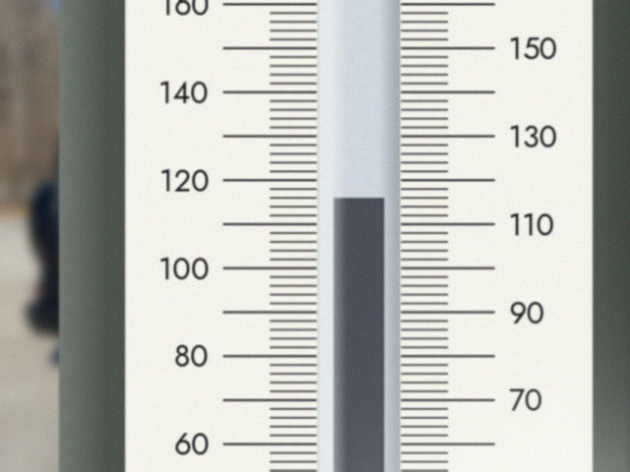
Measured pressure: 116 mmHg
